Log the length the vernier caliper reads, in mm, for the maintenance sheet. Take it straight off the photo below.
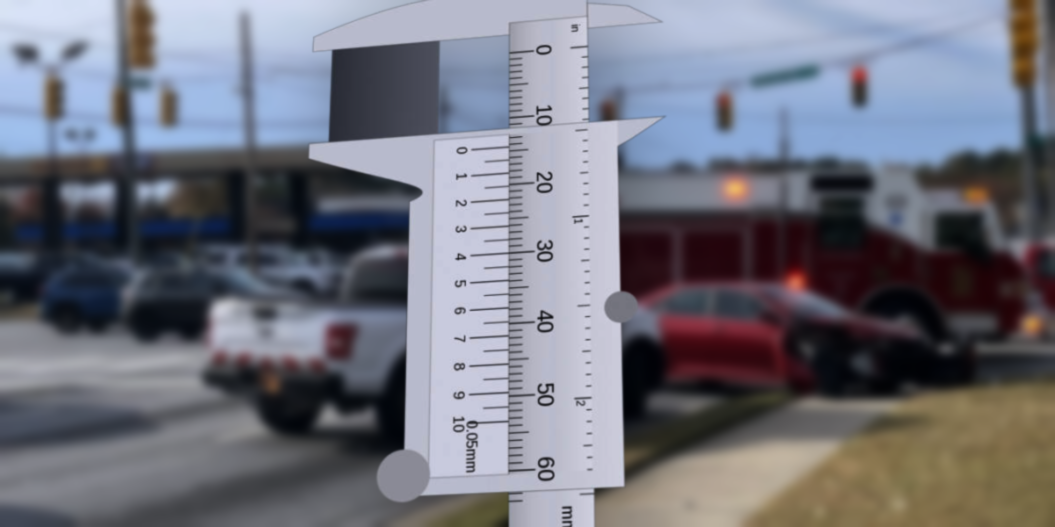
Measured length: 14.4 mm
